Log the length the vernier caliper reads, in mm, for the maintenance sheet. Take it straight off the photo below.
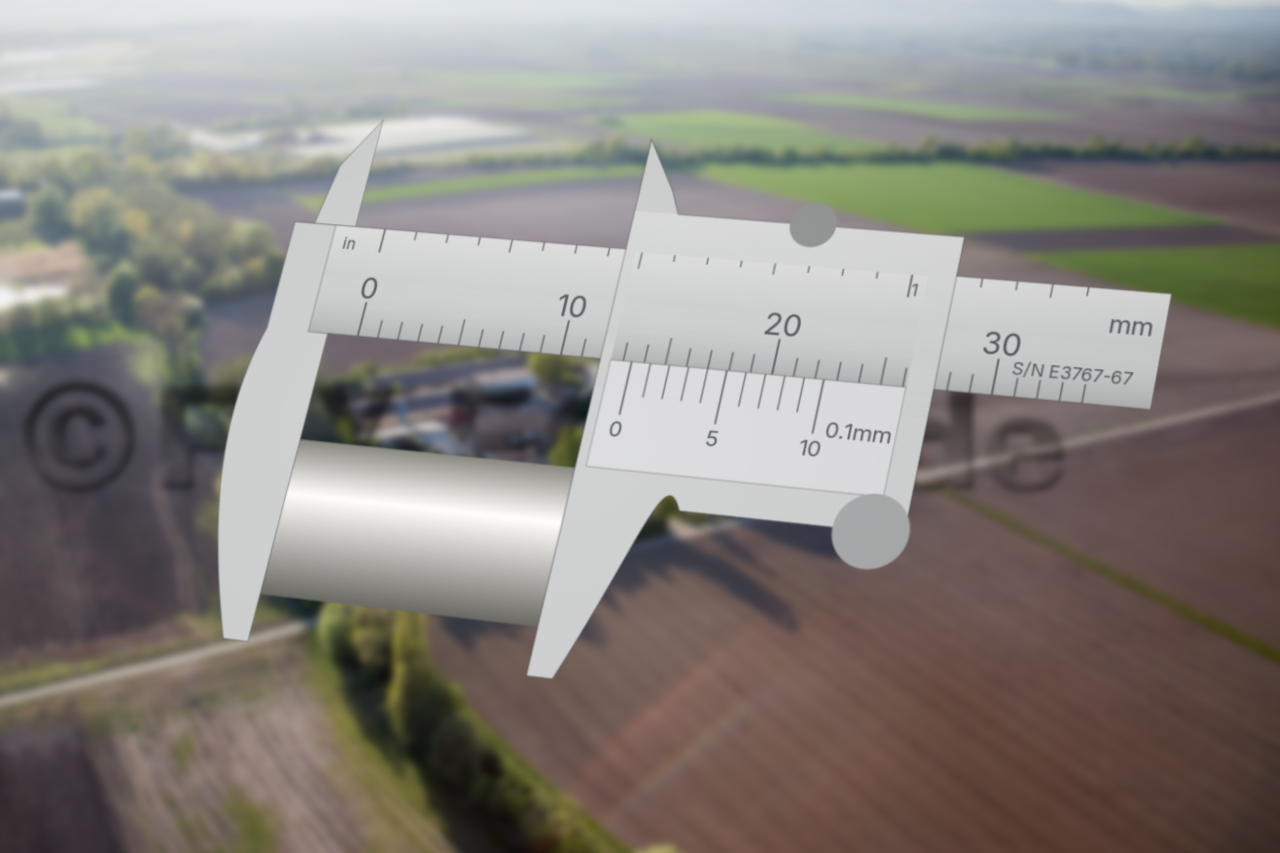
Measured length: 13.4 mm
